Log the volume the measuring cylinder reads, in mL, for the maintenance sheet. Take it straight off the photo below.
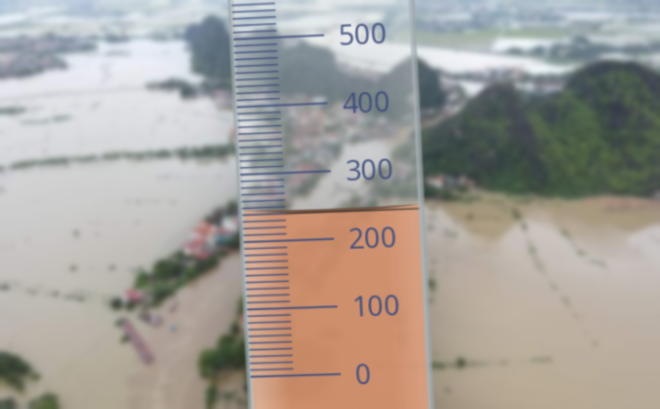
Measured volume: 240 mL
